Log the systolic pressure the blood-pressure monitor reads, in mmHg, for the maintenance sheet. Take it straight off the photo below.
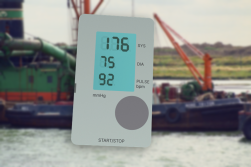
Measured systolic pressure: 176 mmHg
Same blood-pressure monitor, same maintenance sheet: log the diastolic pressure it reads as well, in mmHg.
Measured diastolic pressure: 75 mmHg
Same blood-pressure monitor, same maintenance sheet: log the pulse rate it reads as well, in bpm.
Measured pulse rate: 92 bpm
